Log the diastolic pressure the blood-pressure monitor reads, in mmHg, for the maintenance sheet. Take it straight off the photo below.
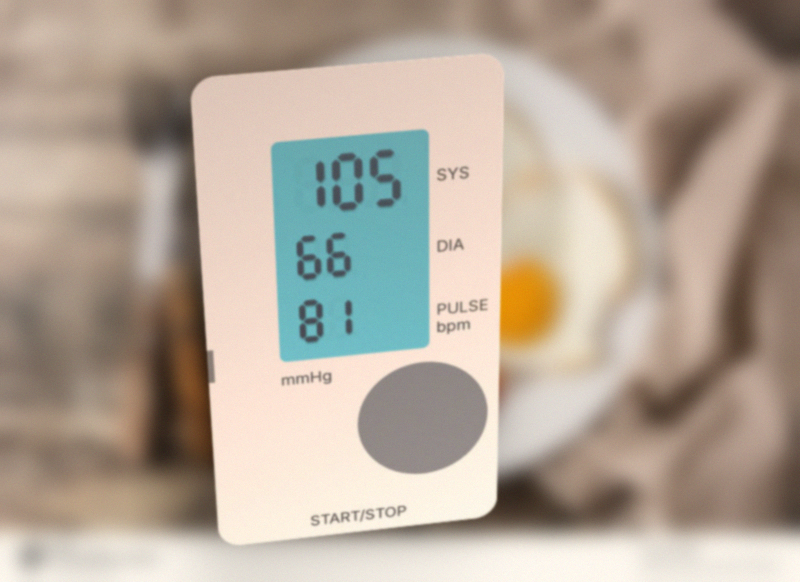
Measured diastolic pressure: 66 mmHg
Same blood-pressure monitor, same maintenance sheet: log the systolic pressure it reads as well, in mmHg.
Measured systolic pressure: 105 mmHg
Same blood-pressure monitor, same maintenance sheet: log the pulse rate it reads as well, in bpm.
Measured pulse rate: 81 bpm
